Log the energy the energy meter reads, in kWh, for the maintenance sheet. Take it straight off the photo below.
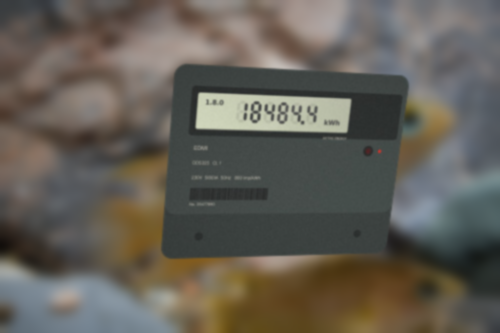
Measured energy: 18484.4 kWh
